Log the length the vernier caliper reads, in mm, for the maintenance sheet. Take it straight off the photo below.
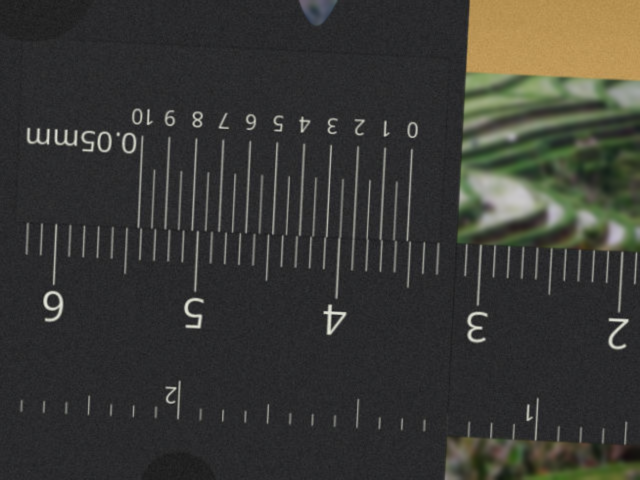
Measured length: 35.2 mm
